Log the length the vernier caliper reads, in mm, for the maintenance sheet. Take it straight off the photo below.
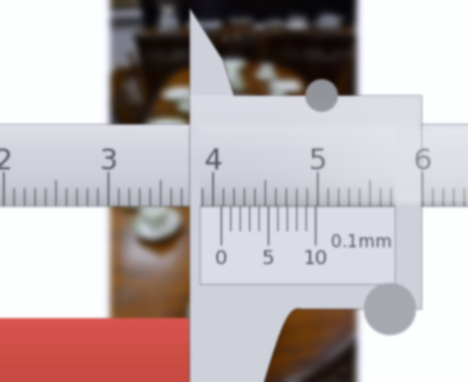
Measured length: 40.8 mm
